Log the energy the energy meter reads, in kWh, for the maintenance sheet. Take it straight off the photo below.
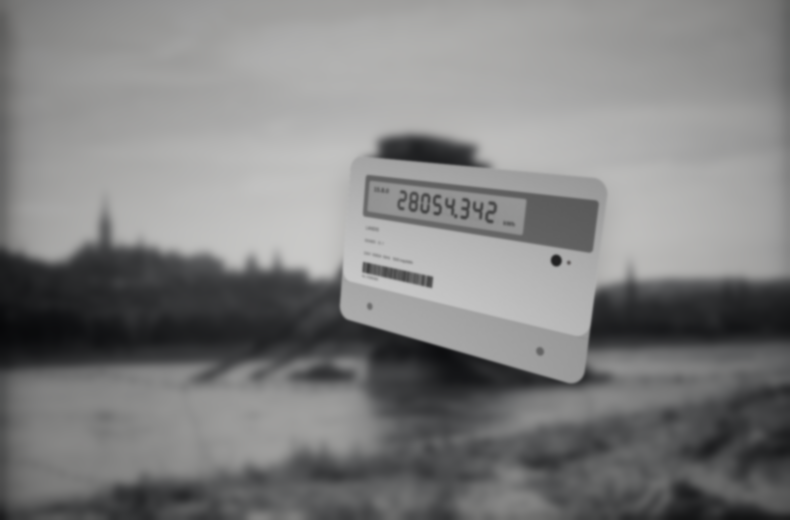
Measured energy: 28054.342 kWh
